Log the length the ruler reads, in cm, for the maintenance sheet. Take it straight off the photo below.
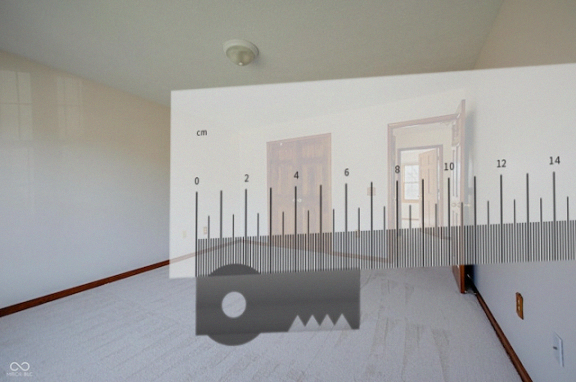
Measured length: 6.5 cm
